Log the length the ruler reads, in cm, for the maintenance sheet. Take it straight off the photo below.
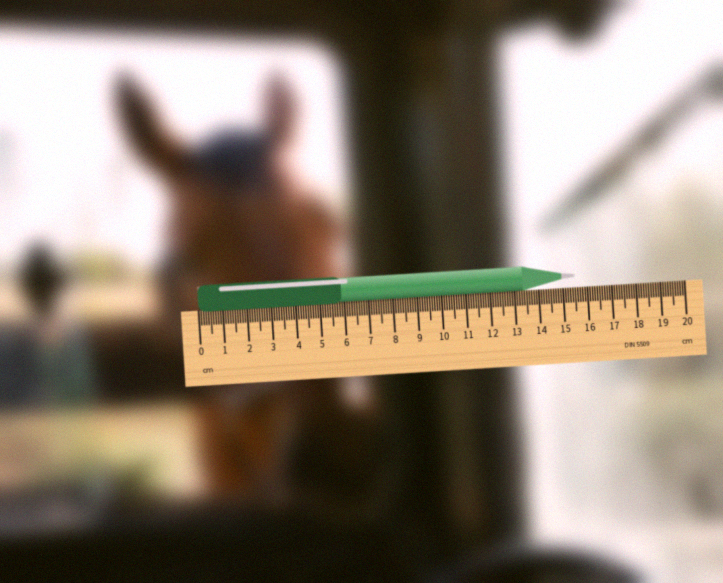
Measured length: 15.5 cm
